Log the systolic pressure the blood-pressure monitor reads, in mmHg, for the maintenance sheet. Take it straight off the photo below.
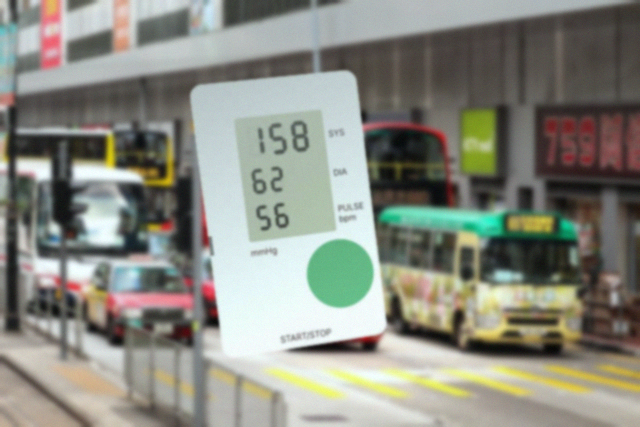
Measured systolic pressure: 158 mmHg
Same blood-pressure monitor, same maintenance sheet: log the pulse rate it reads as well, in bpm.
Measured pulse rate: 56 bpm
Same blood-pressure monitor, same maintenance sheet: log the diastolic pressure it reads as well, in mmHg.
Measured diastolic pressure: 62 mmHg
